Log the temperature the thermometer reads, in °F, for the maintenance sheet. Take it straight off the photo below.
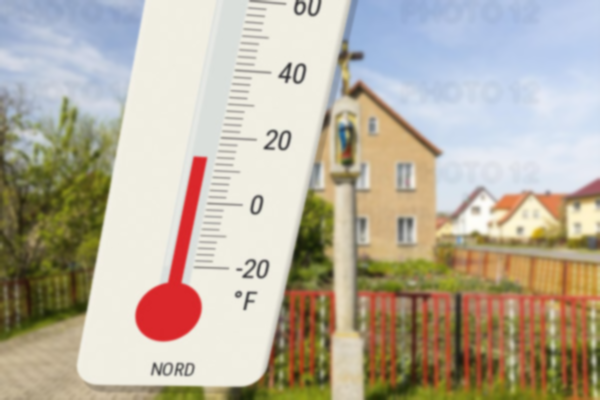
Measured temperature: 14 °F
